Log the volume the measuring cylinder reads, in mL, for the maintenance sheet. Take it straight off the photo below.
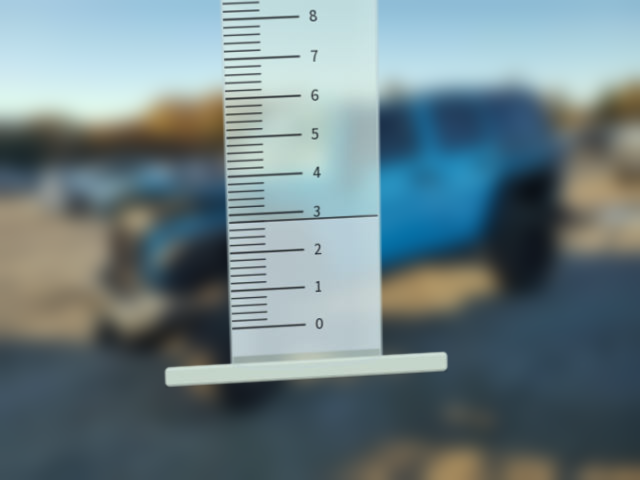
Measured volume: 2.8 mL
